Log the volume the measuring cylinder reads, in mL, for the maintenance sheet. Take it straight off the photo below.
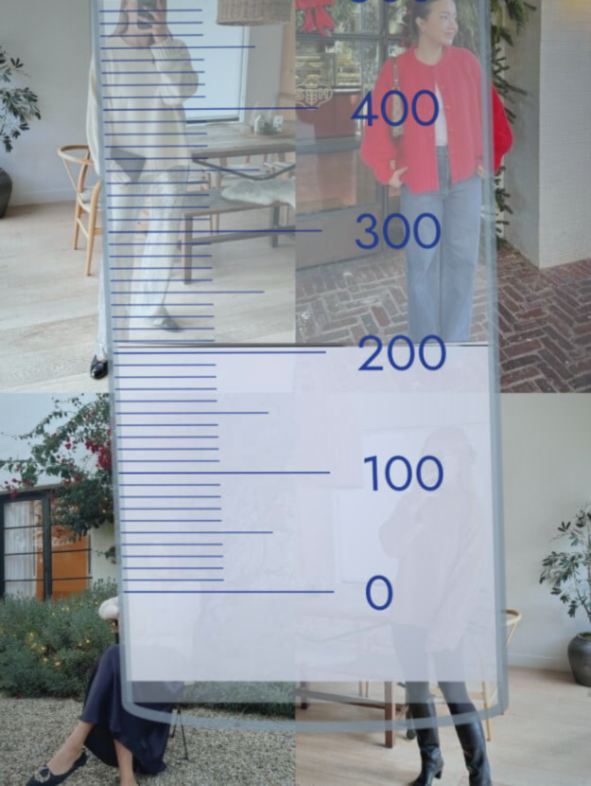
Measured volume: 205 mL
